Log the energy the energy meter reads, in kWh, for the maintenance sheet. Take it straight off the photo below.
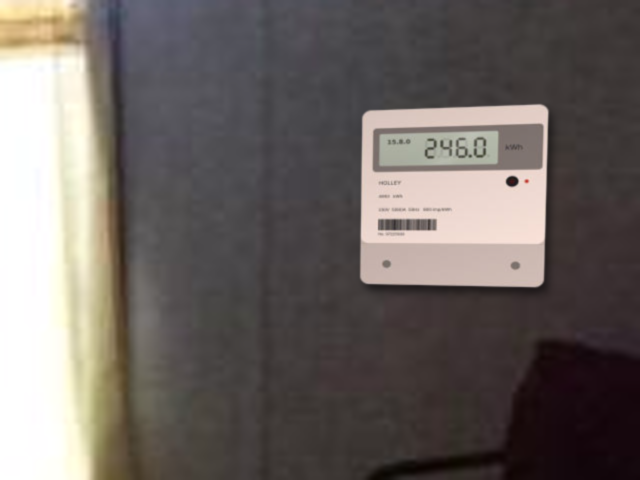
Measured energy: 246.0 kWh
